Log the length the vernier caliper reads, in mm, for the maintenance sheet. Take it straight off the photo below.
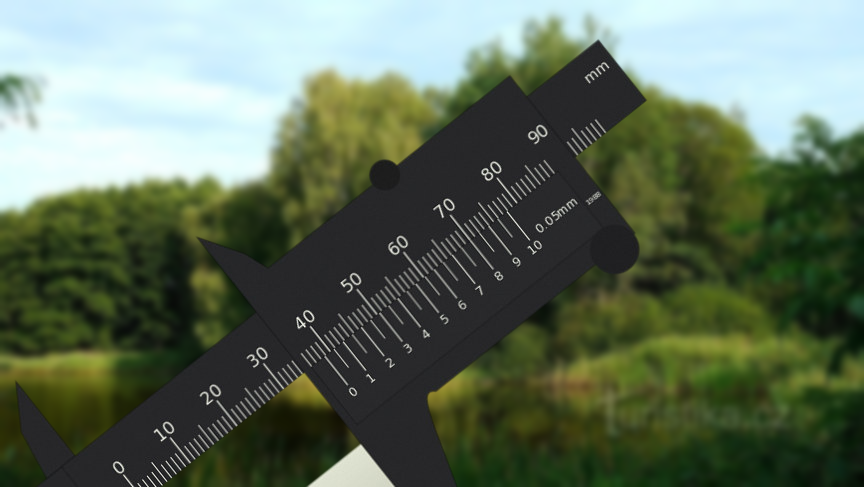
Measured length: 38.8 mm
